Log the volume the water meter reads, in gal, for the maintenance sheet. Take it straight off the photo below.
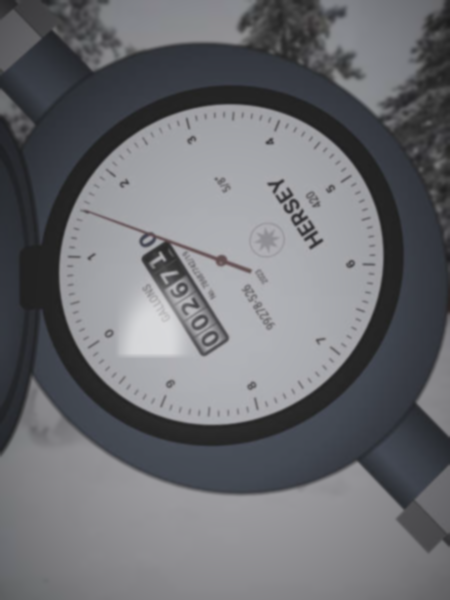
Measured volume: 26711.5 gal
